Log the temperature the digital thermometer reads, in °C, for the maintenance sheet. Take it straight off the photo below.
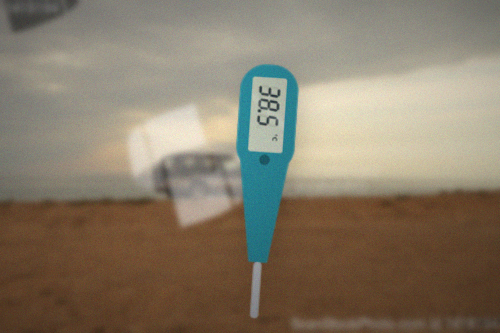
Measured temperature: 38.5 °C
